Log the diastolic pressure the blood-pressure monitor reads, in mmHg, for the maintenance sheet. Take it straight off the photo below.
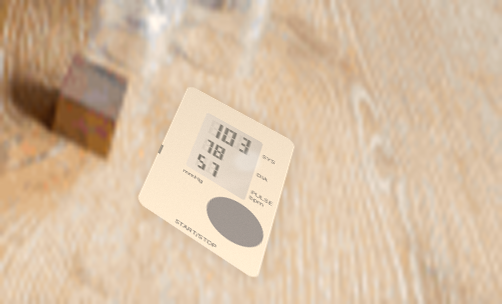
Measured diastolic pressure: 78 mmHg
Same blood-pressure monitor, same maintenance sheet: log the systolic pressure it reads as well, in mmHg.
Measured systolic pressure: 103 mmHg
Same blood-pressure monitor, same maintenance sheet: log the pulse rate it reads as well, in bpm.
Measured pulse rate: 57 bpm
